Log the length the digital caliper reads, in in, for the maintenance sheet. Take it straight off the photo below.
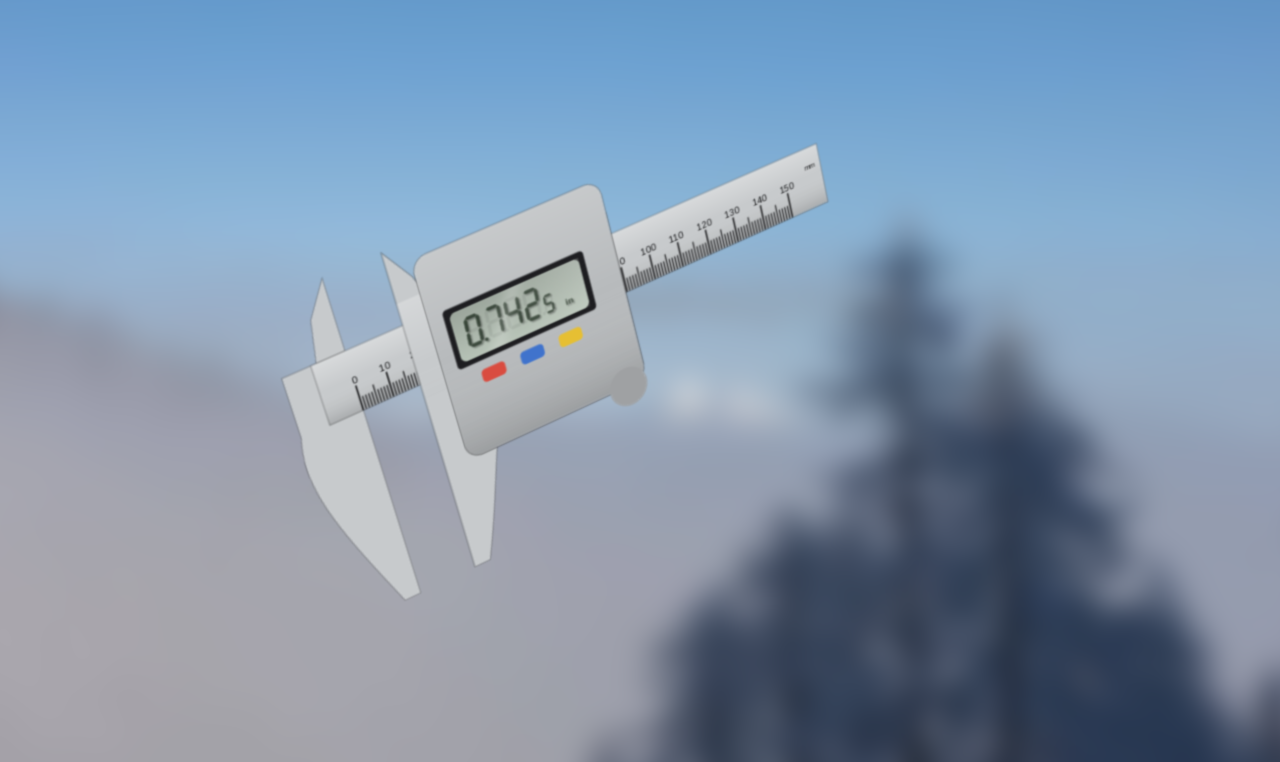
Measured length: 0.7425 in
